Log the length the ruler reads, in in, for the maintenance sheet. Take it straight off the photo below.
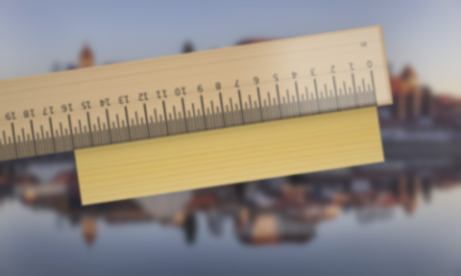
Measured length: 16 in
